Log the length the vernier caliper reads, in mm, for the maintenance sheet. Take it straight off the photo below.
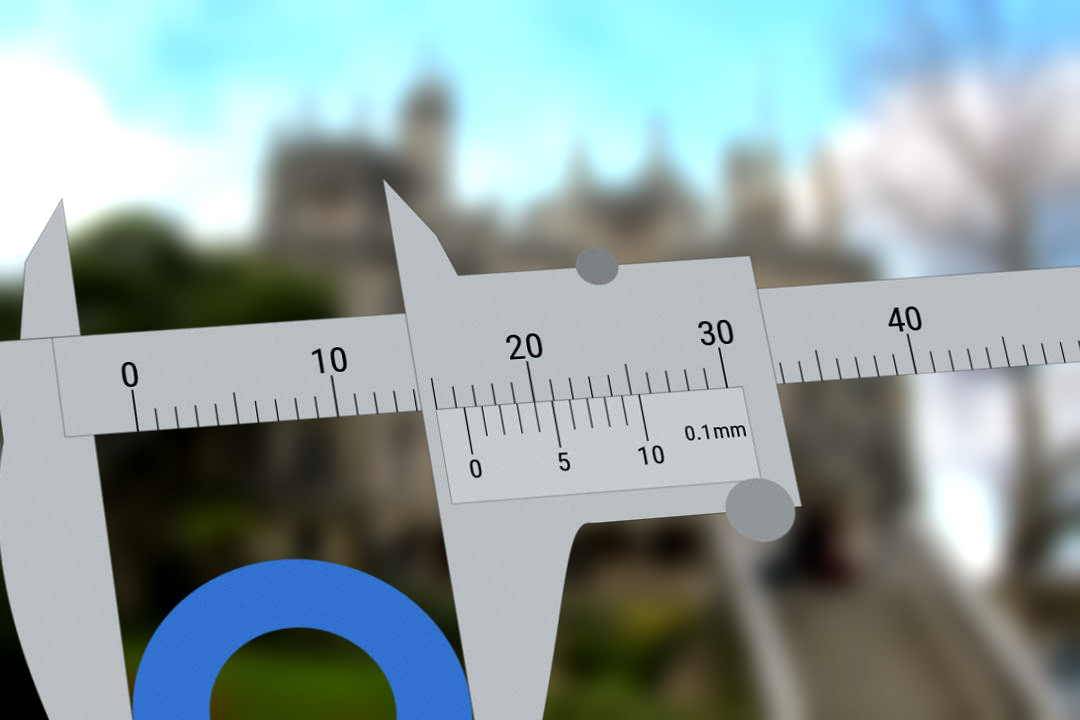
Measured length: 16.4 mm
